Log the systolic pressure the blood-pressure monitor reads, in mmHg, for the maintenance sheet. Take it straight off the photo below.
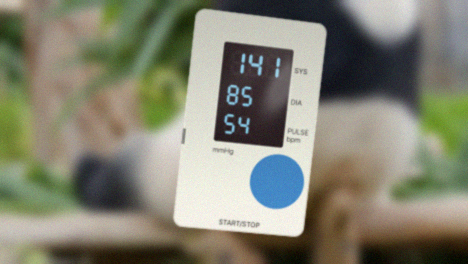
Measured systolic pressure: 141 mmHg
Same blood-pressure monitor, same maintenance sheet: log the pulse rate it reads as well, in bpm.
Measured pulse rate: 54 bpm
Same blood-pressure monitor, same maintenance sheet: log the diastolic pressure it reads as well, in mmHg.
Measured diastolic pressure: 85 mmHg
